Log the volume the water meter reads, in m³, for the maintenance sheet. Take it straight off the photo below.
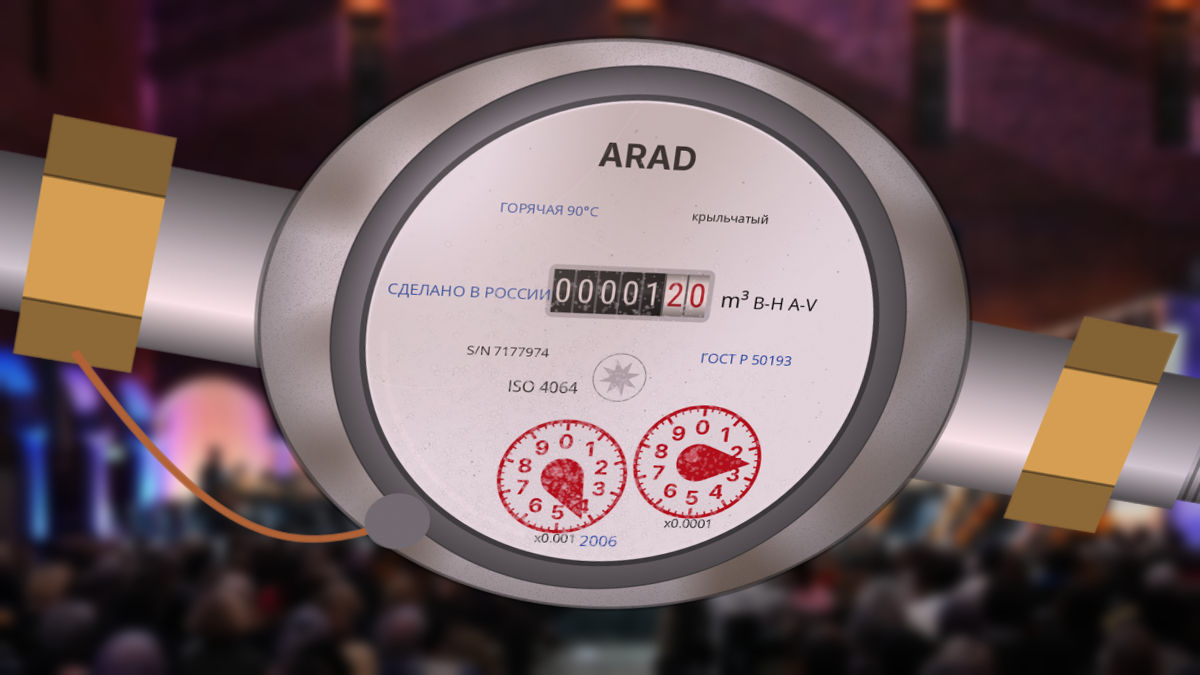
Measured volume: 1.2042 m³
